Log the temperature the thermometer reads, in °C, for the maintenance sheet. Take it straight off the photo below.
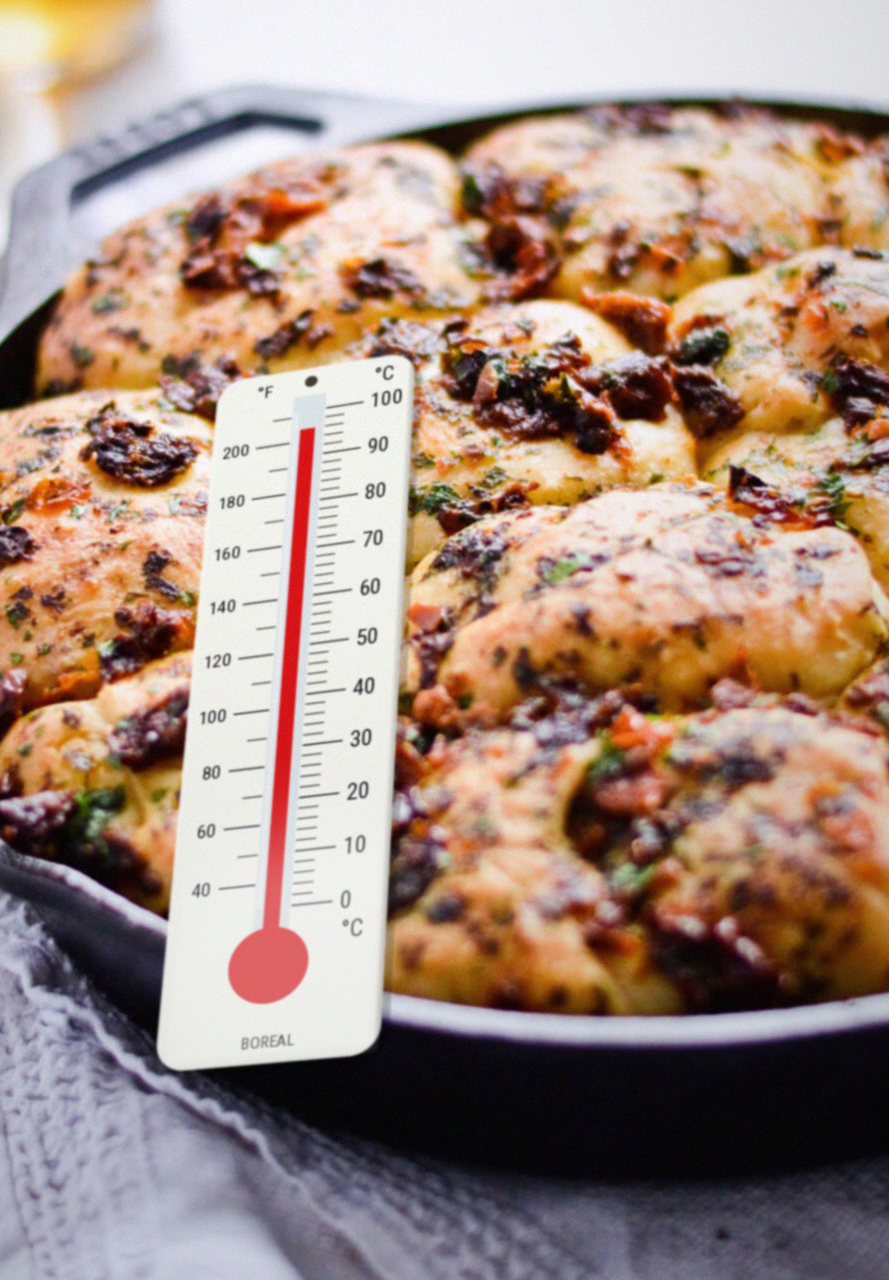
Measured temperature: 96 °C
